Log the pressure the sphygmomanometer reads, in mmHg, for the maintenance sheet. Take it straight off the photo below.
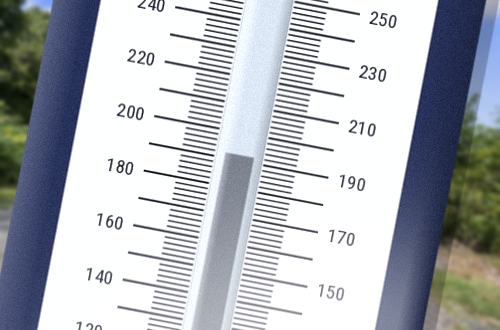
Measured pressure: 192 mmHg
